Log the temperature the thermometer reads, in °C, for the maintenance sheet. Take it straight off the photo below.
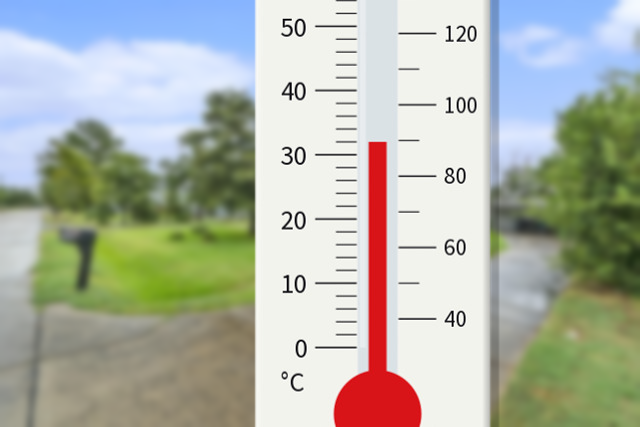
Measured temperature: 32 °C
